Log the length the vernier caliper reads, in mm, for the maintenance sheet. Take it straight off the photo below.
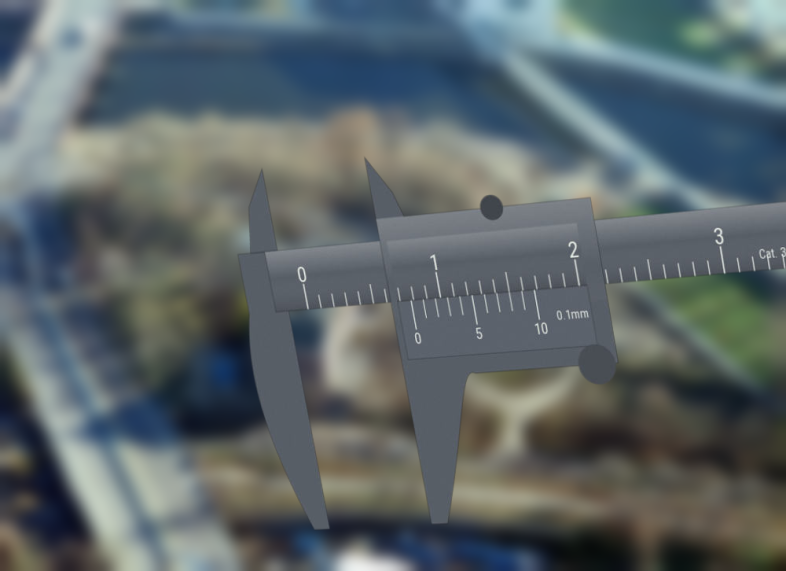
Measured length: 7.8 mm
